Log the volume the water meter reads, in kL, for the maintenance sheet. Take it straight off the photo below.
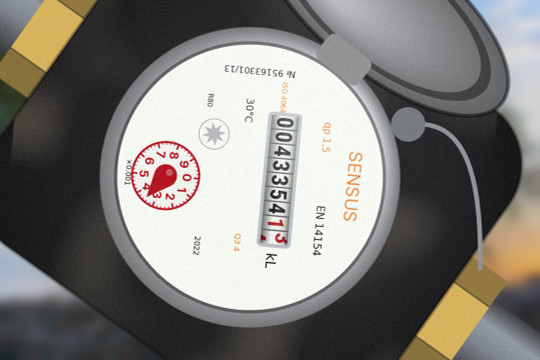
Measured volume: 43354.133 kL
